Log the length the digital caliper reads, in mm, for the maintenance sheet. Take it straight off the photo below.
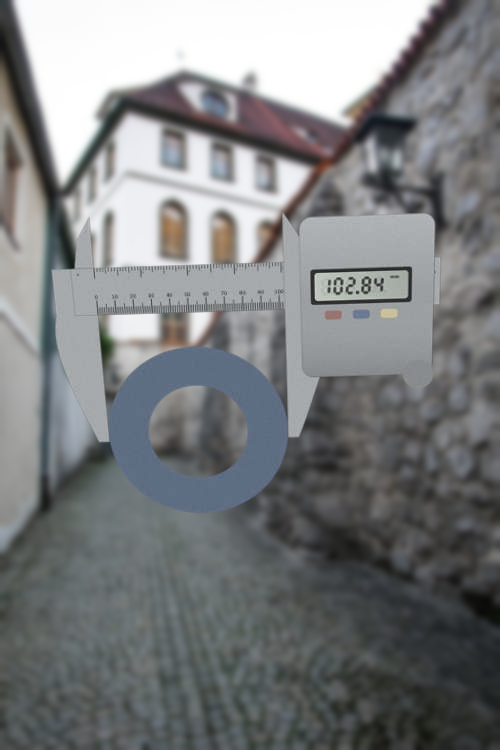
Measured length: 102.84 mm
